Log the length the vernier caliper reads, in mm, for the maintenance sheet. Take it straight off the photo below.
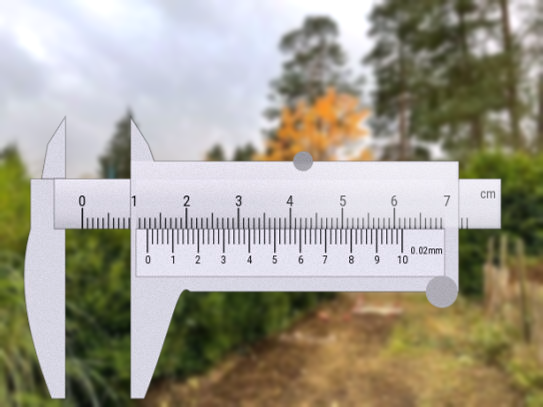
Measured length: 12.5 mm
